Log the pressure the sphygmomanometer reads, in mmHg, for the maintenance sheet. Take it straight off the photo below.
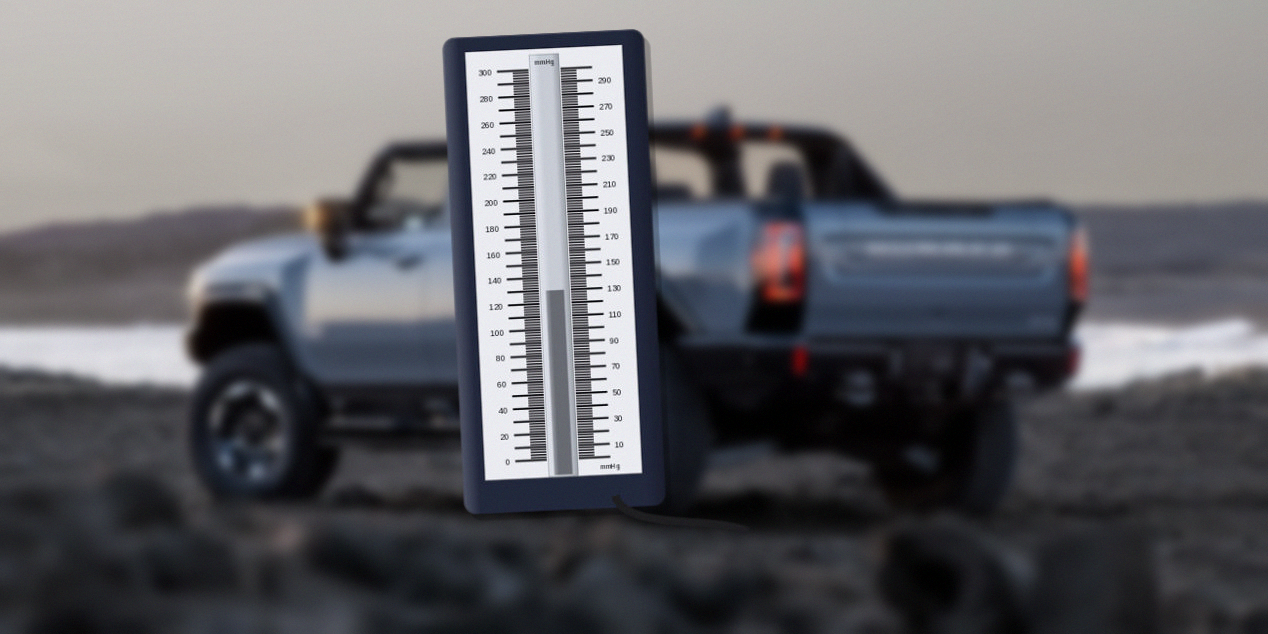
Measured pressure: 130 mmHg
